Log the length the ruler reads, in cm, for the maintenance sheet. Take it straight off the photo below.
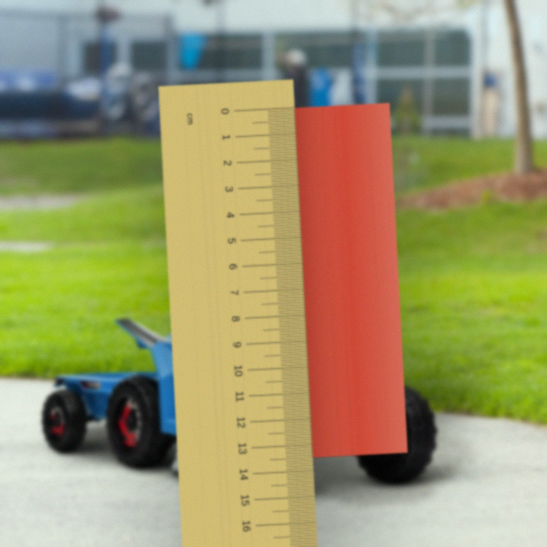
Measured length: 13.5 cm
